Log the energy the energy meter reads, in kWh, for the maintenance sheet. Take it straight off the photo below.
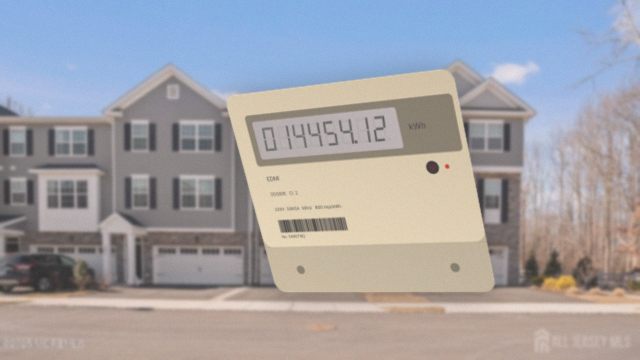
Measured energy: 14454.12 kWh
